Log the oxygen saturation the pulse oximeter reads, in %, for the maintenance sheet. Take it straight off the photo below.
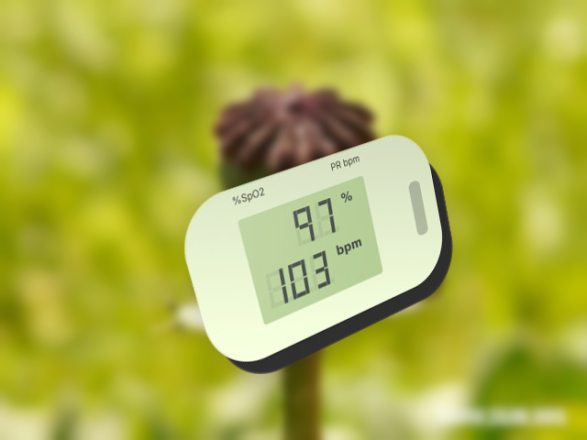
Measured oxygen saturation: 97 %
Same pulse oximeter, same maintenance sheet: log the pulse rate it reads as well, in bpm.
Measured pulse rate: 103 bpm
